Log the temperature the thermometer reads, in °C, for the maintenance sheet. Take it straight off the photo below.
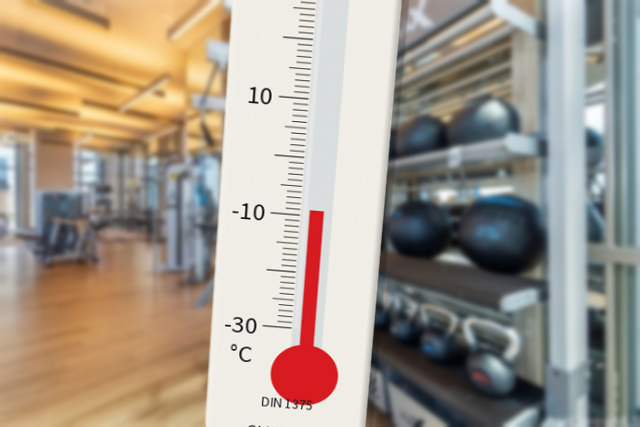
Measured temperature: -9 °C
